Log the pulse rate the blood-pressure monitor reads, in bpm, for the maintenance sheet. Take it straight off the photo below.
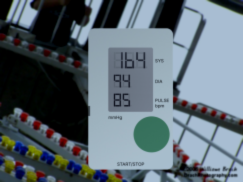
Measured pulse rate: 85 bpm
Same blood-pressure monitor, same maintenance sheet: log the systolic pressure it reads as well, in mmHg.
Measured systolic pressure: 164 mmHg
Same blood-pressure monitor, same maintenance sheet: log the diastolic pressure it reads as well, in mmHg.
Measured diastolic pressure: 94 mmHg
